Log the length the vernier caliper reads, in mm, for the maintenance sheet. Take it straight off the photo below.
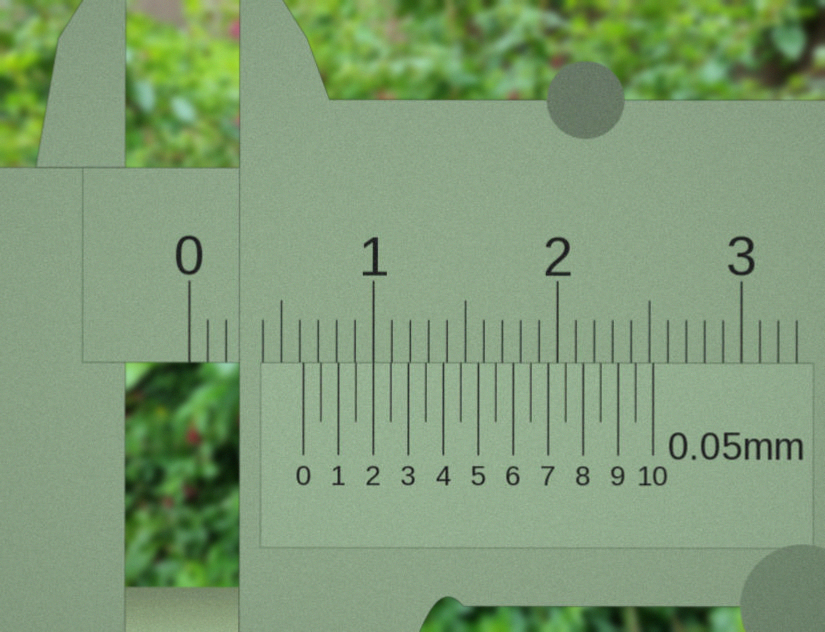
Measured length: 6.2 mm
